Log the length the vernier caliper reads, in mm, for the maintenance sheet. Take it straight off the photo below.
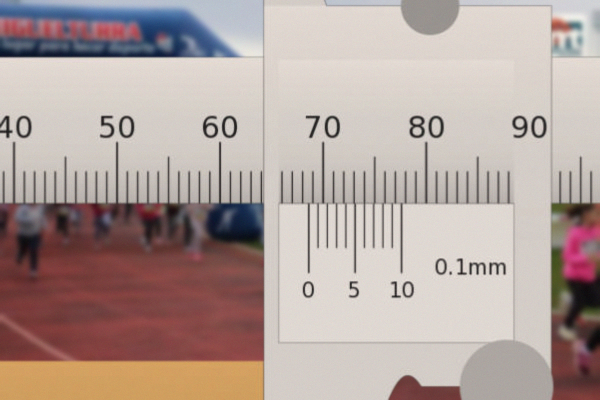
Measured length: 68.6 mm
